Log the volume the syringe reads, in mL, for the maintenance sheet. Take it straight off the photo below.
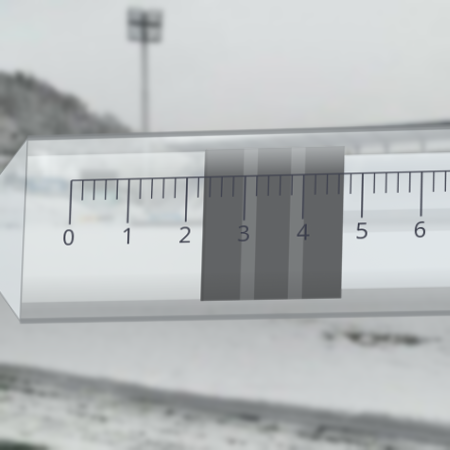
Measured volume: 2.3 mL
